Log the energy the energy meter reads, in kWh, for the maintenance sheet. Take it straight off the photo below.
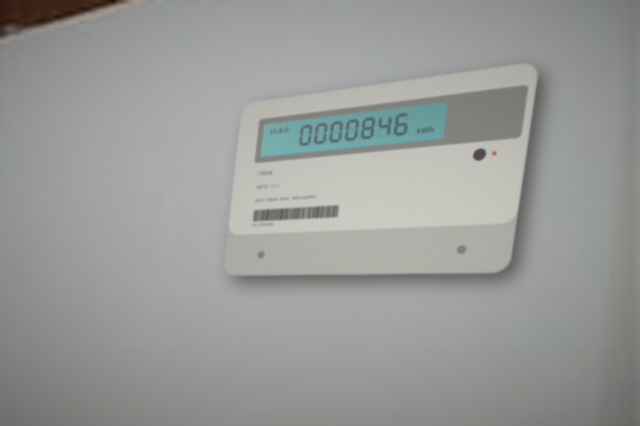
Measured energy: 846 kWh
